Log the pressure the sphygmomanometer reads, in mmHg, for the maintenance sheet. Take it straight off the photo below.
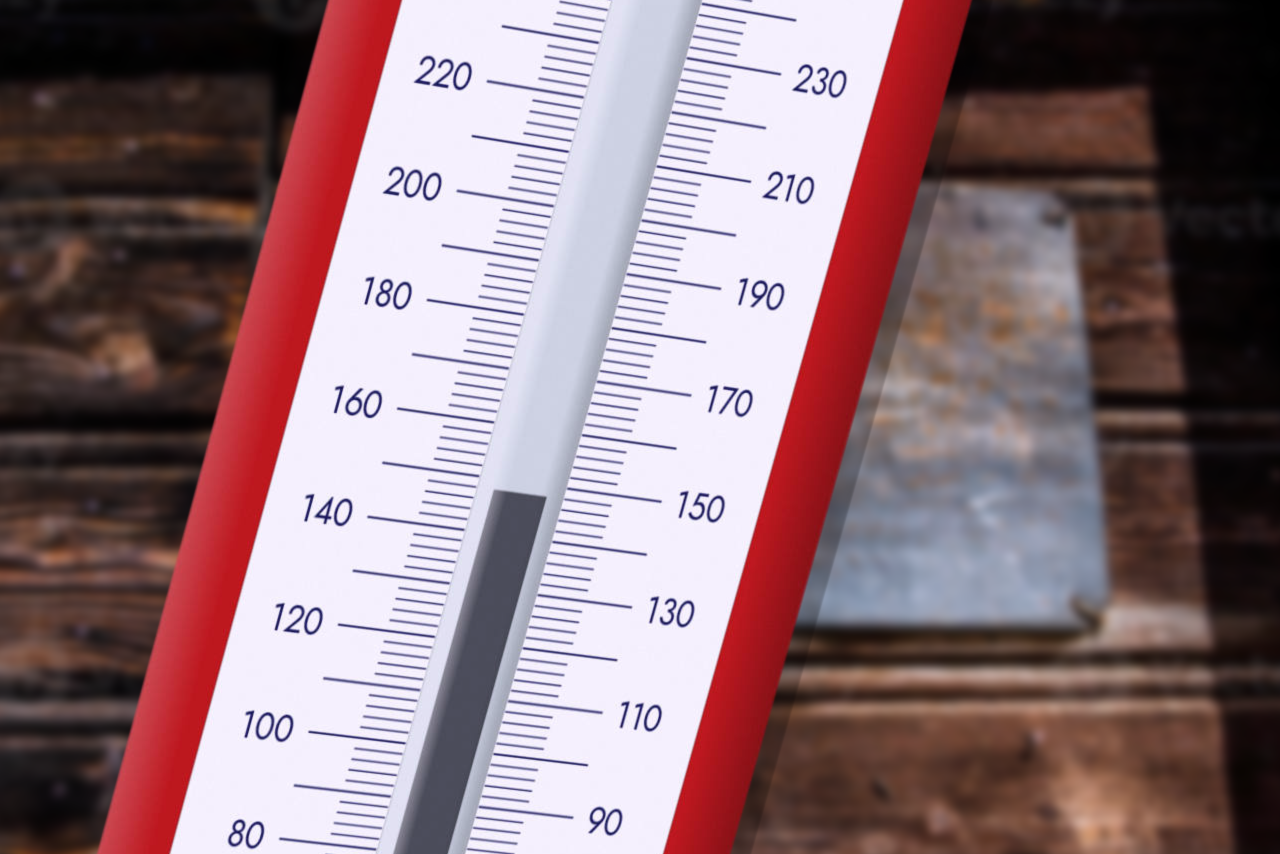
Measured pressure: 148 mmHg
